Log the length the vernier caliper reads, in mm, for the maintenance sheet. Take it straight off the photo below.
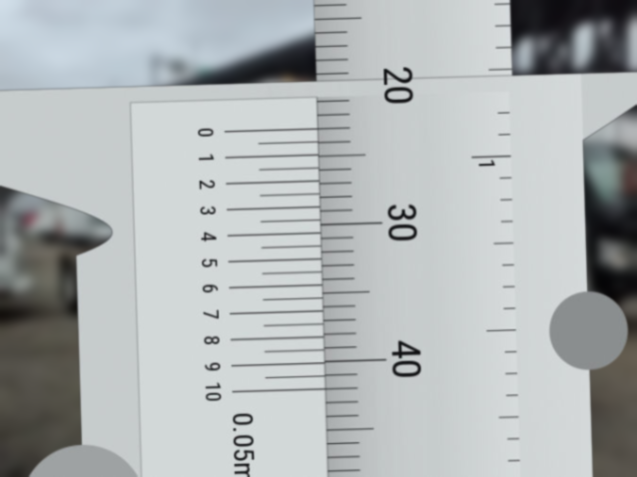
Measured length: 23.0 mm
